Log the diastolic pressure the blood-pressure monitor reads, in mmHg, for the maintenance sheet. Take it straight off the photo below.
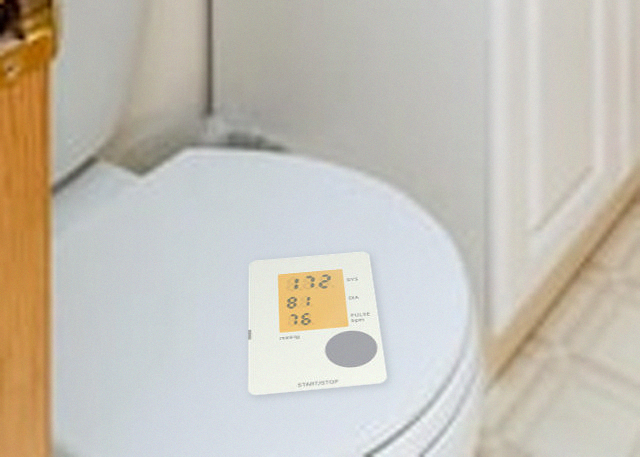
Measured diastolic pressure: 81 mmHg
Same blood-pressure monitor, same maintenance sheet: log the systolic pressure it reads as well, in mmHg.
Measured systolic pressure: 172 mmHg
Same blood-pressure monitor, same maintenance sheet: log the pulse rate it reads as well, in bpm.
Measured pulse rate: 76 bpm
